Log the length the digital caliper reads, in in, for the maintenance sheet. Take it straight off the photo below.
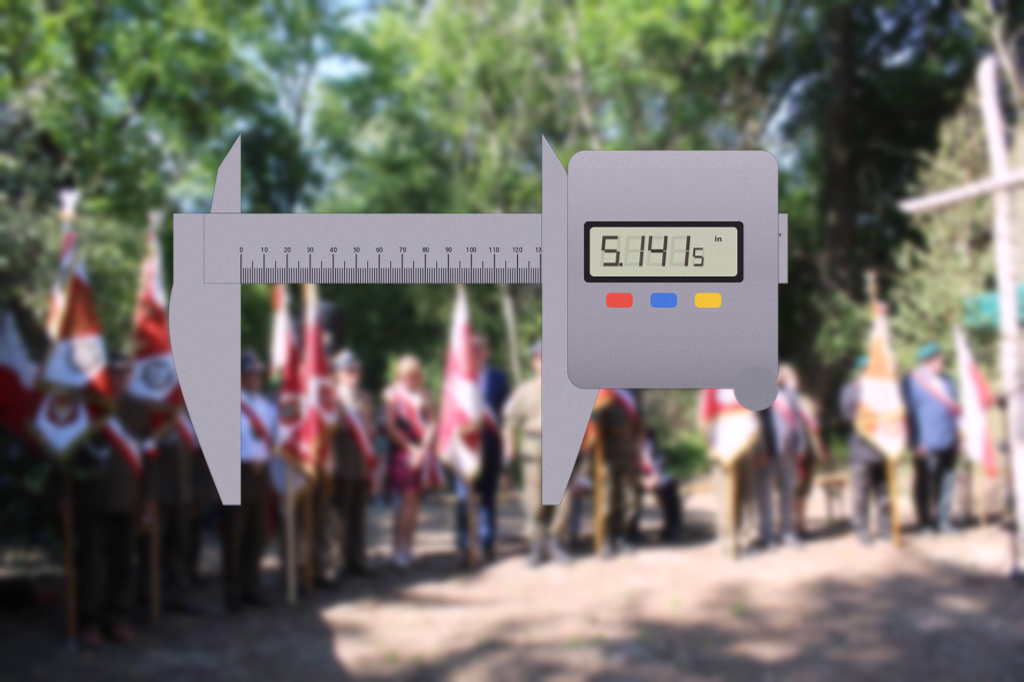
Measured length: 5.1415 in
